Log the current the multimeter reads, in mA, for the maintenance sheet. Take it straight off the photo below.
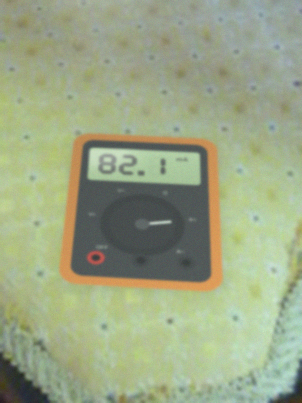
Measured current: 82.1 mA
